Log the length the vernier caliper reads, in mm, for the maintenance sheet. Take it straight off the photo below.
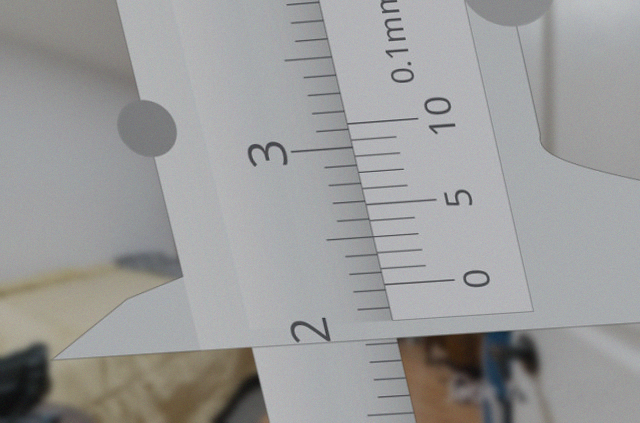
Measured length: 22.3 mm
